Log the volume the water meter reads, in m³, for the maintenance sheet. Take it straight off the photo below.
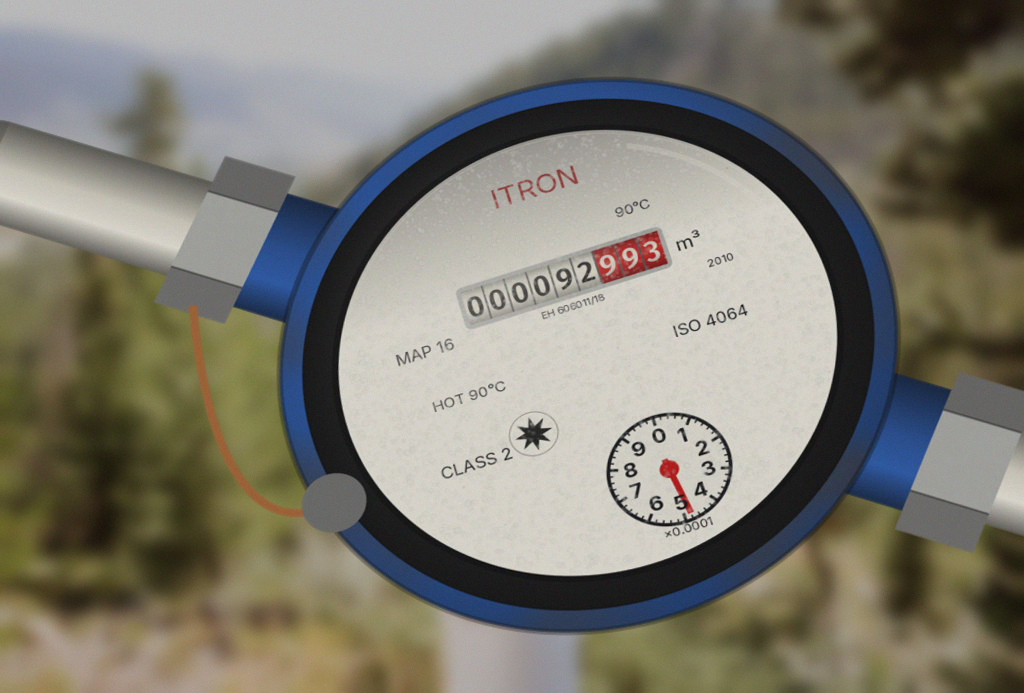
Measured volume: 92.9934 m³
